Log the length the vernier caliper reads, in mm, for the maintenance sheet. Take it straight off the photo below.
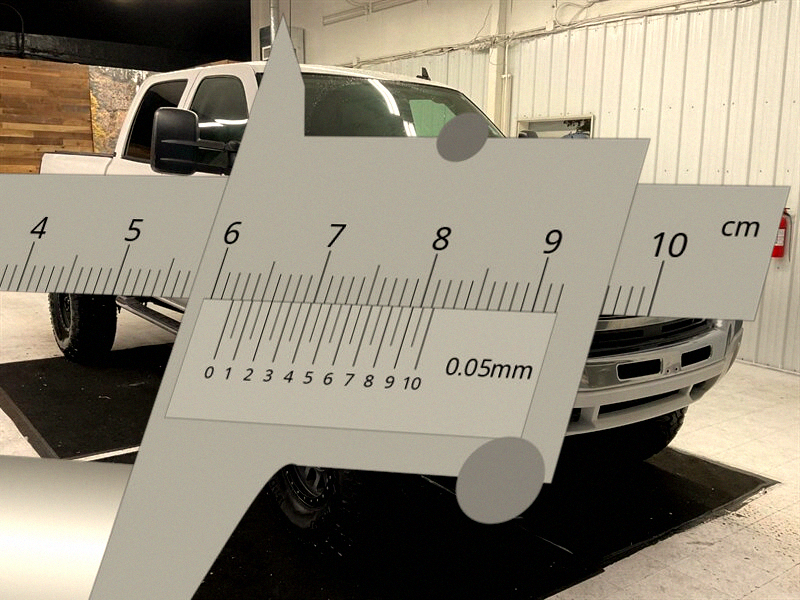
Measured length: 62.2 mm
